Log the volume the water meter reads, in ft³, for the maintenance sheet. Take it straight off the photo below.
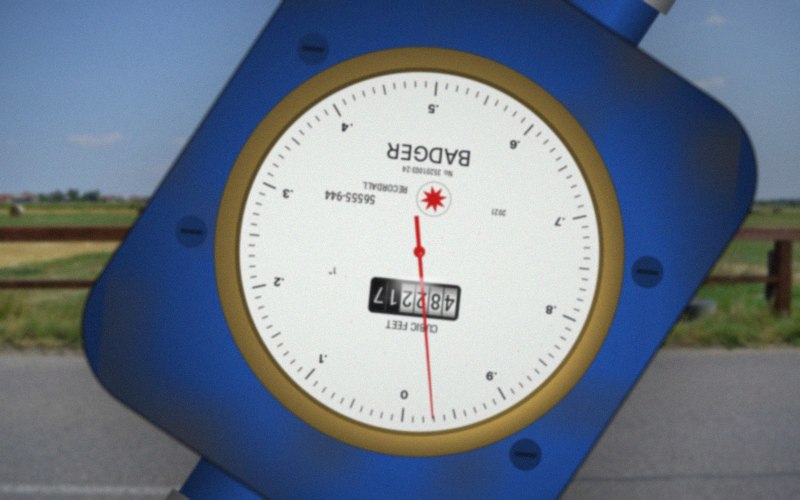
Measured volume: 482216.97 ft³
